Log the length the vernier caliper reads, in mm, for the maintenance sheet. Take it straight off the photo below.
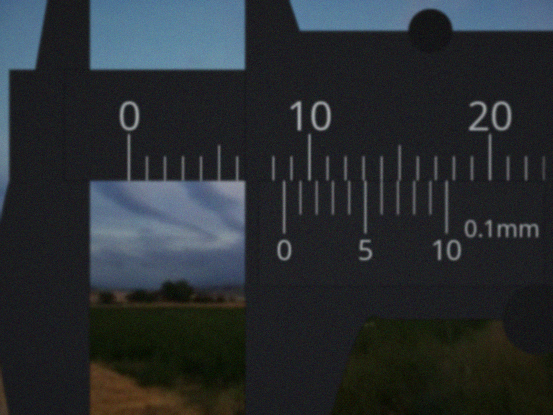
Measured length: 8.6 mm
